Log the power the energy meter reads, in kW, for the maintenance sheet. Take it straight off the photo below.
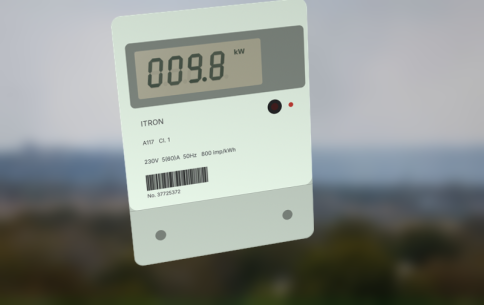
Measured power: 9.8 kW
